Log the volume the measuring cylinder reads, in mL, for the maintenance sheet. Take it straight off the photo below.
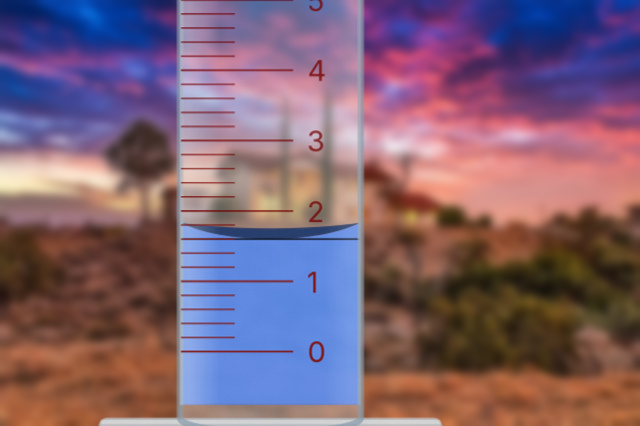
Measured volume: 1.6 mL
